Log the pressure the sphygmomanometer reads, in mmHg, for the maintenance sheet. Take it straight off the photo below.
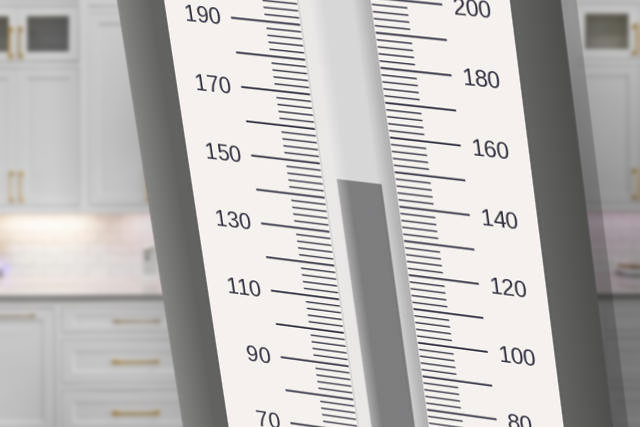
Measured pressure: 146 mmHg
